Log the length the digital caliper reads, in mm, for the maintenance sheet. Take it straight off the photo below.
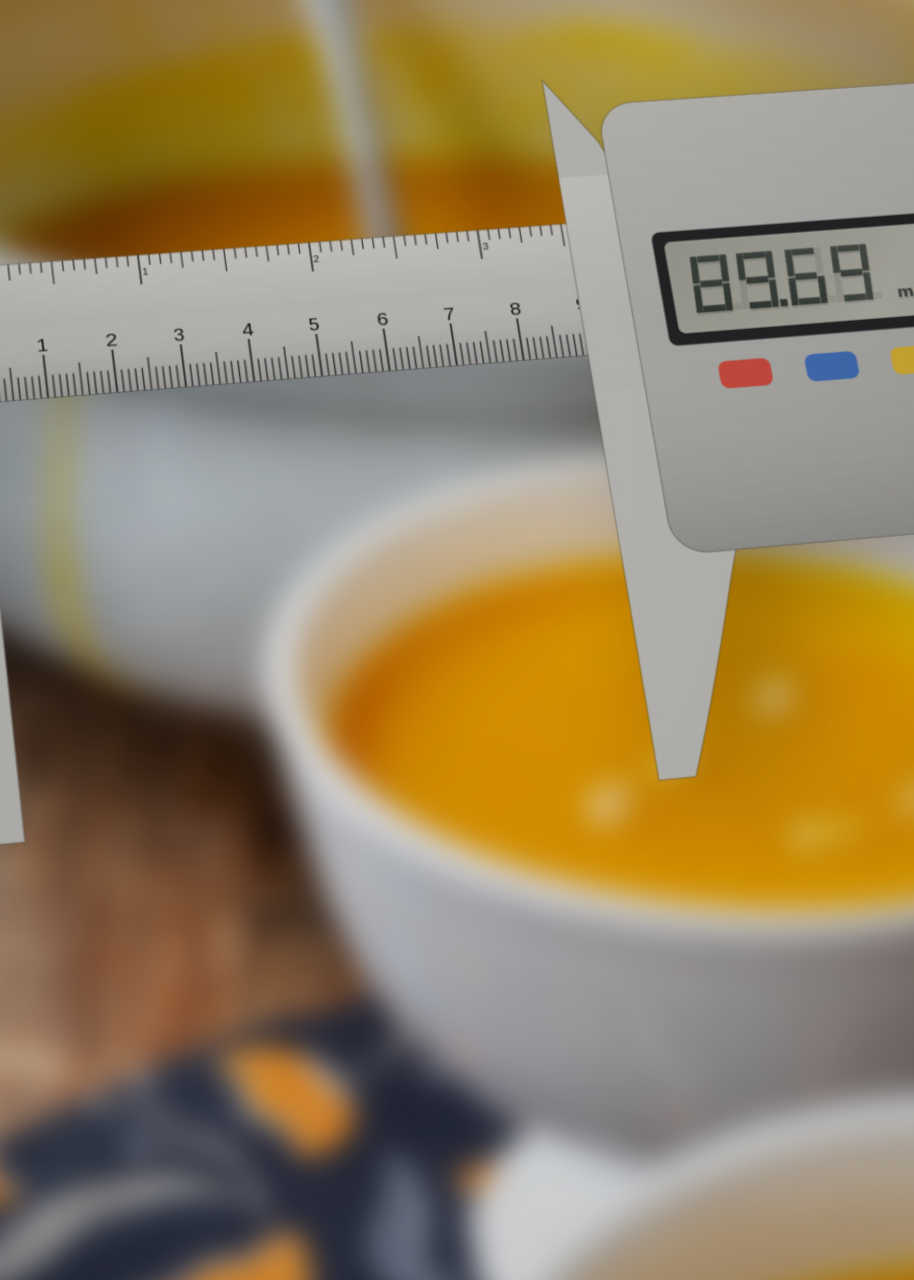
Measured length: 89.69 mm
